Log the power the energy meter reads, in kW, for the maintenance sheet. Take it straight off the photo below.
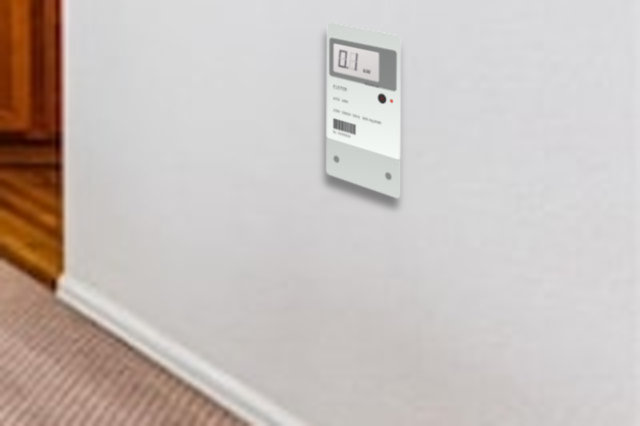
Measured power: 0.1 kW
